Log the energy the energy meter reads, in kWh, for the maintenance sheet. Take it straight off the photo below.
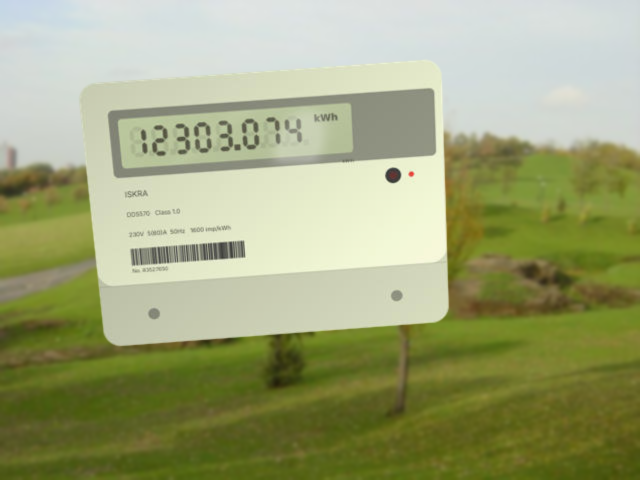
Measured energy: 12303.074 kWh
